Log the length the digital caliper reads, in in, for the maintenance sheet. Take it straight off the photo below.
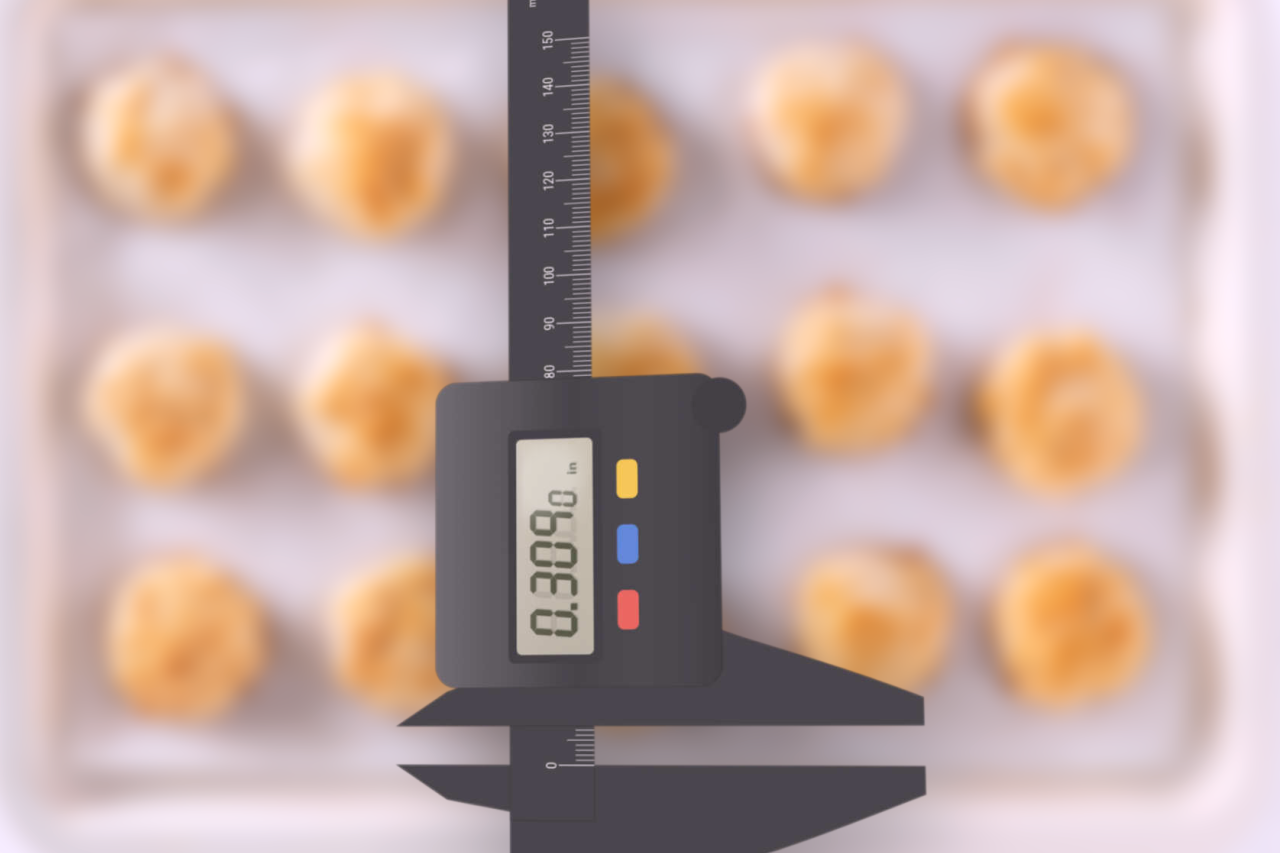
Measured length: 0.3090 in
